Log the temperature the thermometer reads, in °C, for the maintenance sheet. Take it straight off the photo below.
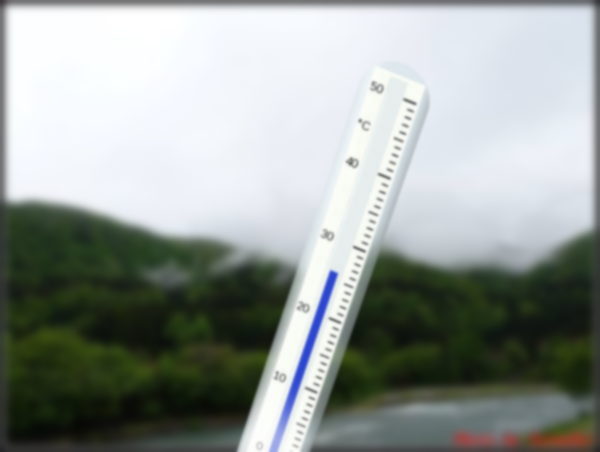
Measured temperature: 26 °C
